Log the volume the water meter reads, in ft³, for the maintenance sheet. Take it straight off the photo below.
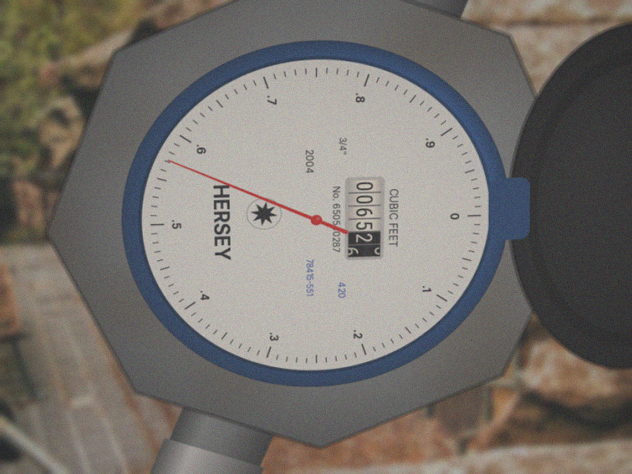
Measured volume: 6525.57 ft³
